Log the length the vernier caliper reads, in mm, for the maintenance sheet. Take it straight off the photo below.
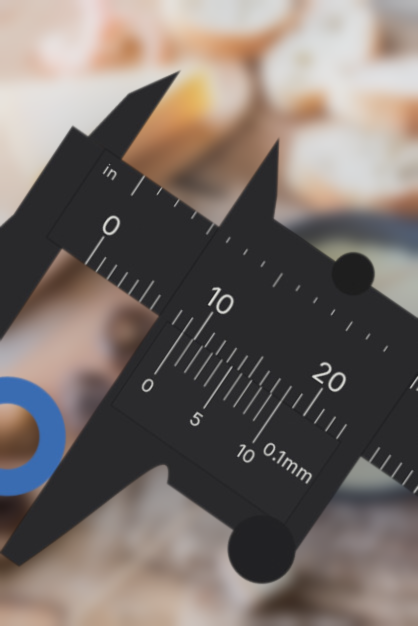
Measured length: 9.0 mm
